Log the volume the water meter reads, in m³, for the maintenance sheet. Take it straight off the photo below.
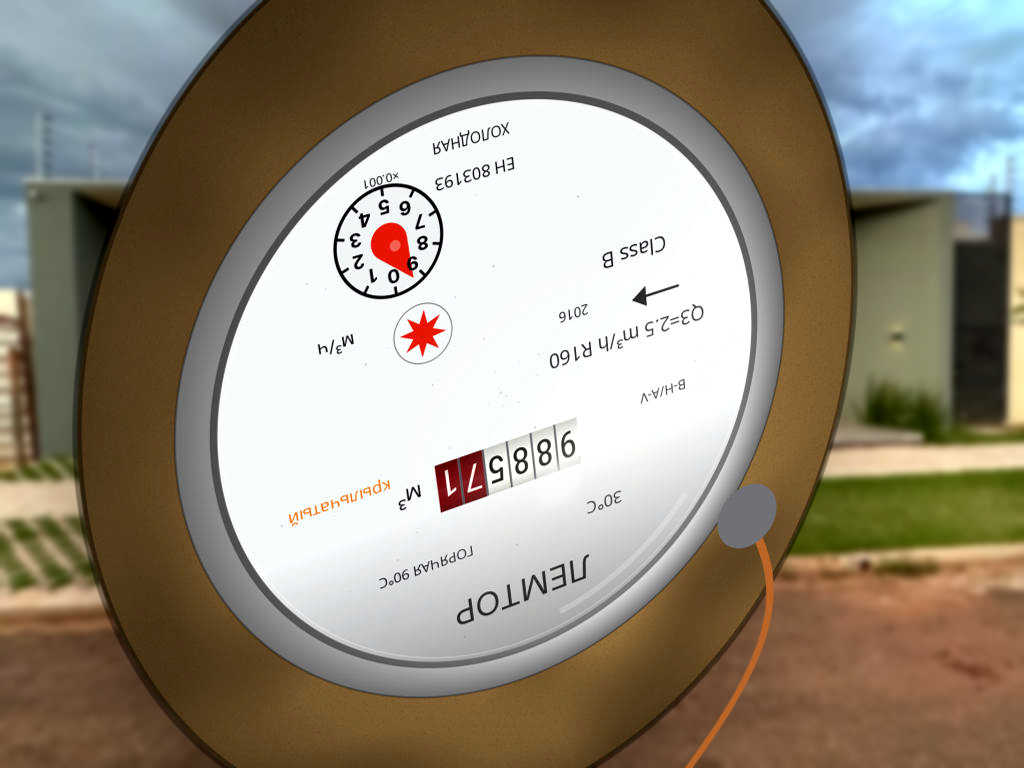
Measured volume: 9885.709 m³
